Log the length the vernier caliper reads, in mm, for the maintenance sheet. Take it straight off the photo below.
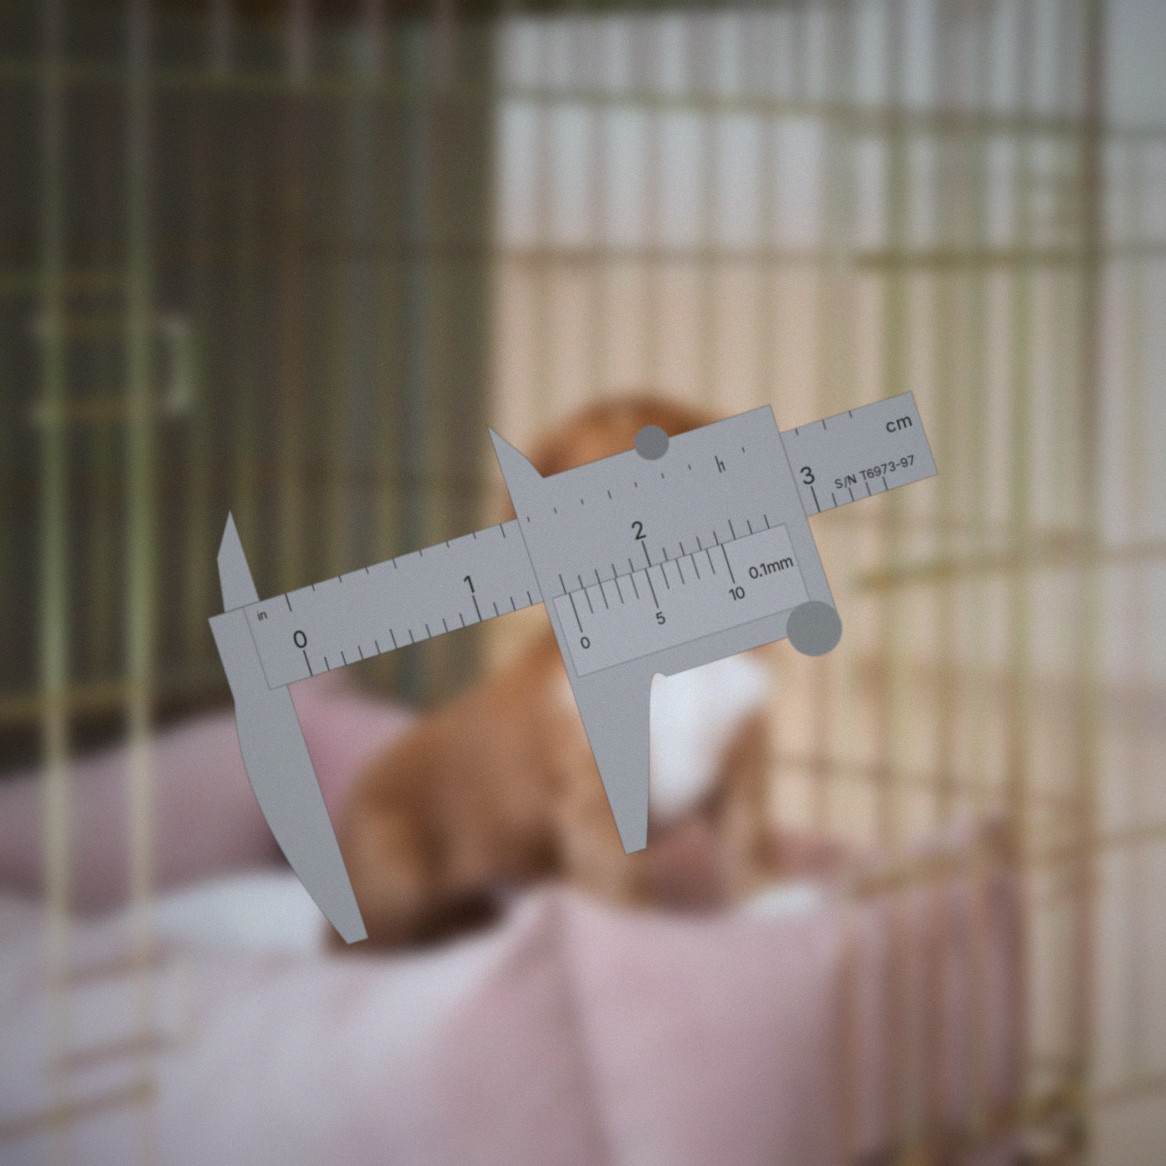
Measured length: 15.2 mm
